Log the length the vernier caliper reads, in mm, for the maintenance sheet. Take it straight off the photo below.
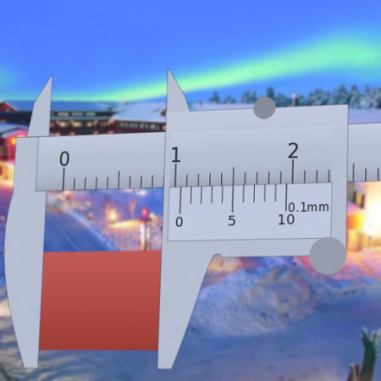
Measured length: 10.5 mm
